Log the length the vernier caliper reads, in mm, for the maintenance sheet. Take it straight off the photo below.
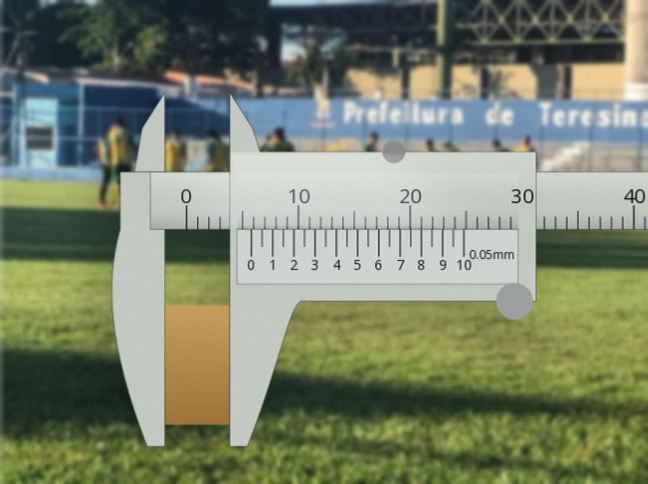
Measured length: 5.8 mm
